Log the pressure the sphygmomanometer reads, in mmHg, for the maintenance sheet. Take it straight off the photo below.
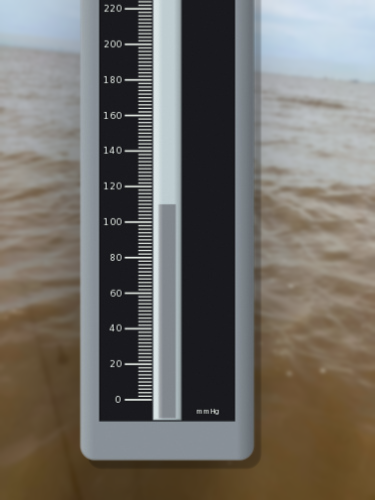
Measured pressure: 110 mmHg
